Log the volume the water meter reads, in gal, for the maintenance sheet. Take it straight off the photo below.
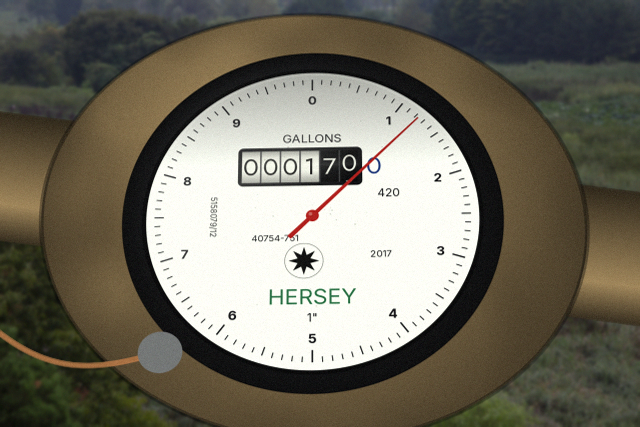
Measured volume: 1701.2 gal
